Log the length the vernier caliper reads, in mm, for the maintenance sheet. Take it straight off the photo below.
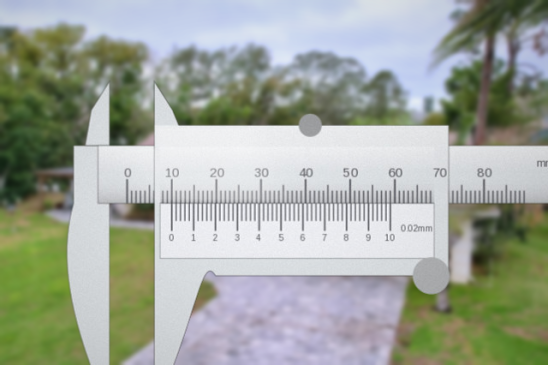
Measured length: 10.0 mm
